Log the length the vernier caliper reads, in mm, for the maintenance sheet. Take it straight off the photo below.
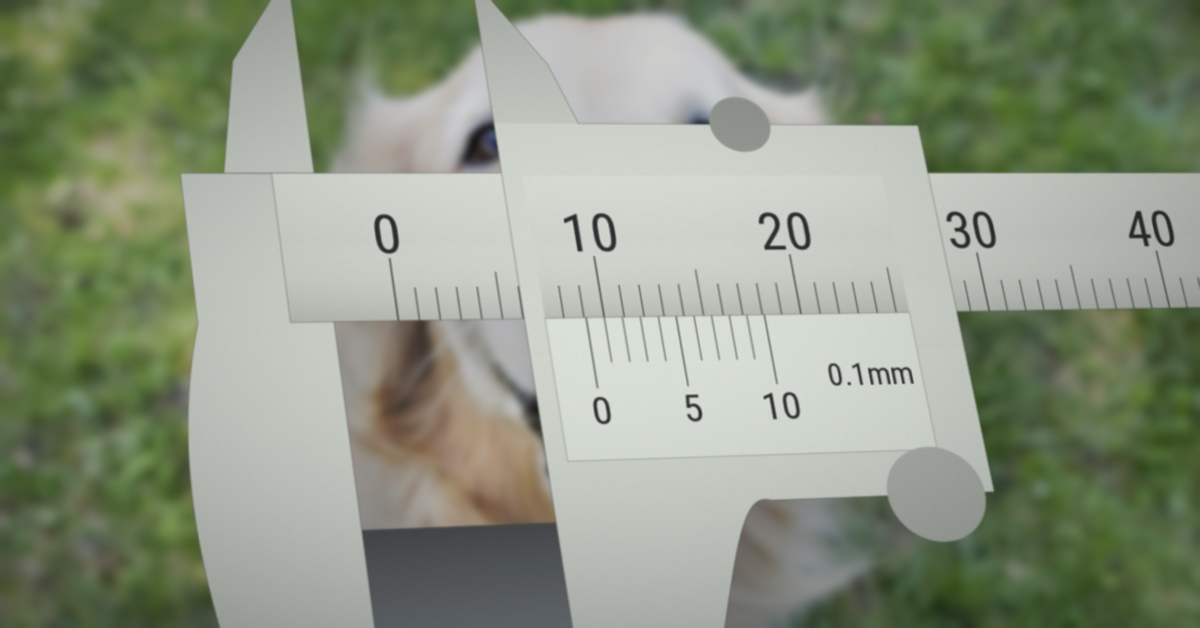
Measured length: 9.1 mm
